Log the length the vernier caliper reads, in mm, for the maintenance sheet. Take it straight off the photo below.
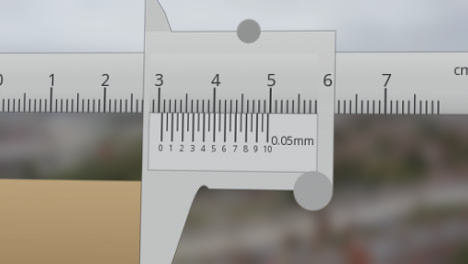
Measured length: 30.6 mm
